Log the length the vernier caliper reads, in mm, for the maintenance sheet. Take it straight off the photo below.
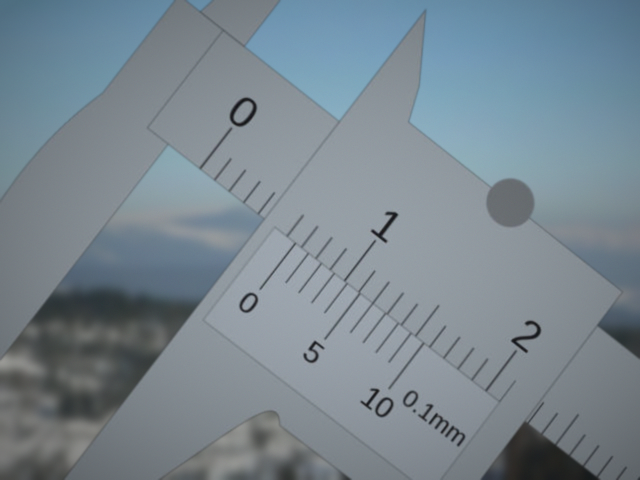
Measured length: 6.6 mm
